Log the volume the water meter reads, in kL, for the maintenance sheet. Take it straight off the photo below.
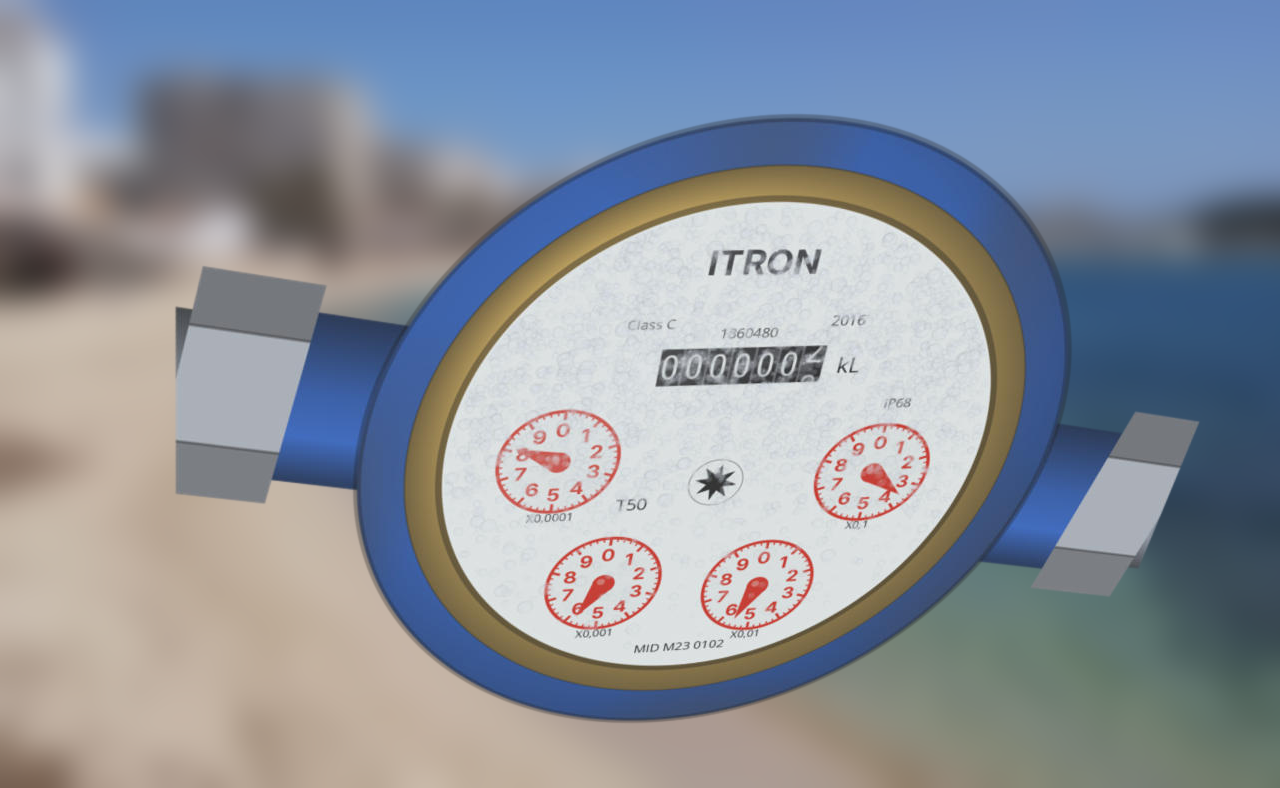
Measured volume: 2.3558 kL
